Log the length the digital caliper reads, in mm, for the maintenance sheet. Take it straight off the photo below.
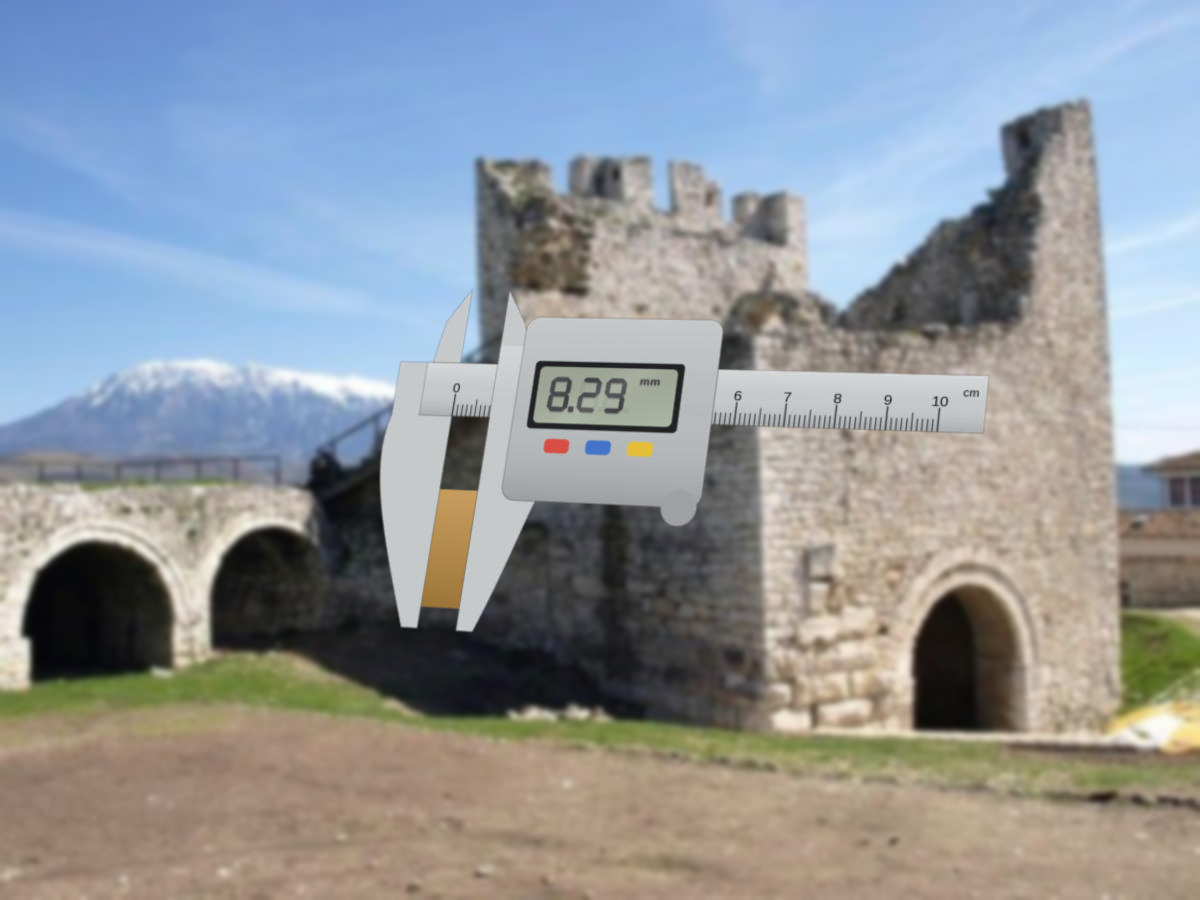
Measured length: 8.29 mm
